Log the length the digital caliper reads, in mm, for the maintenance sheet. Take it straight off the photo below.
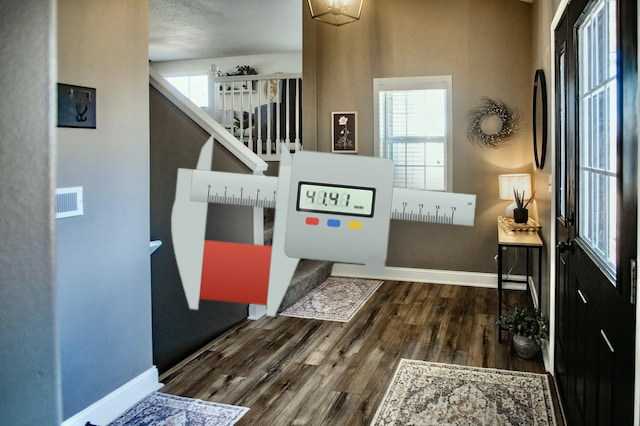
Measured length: 41.41 mm
